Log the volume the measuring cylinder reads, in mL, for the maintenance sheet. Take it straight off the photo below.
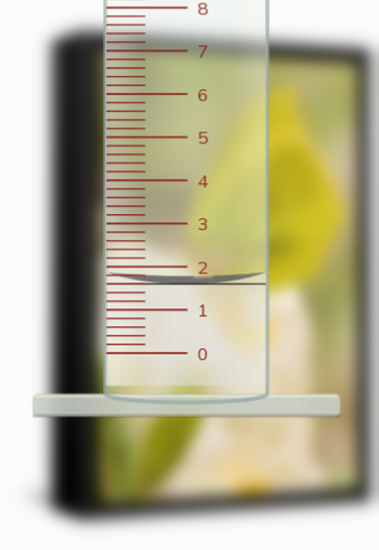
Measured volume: 1.6 mL
